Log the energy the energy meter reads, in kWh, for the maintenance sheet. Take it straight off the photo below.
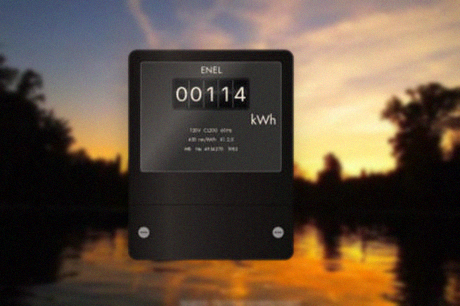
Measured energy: 114 kWh
